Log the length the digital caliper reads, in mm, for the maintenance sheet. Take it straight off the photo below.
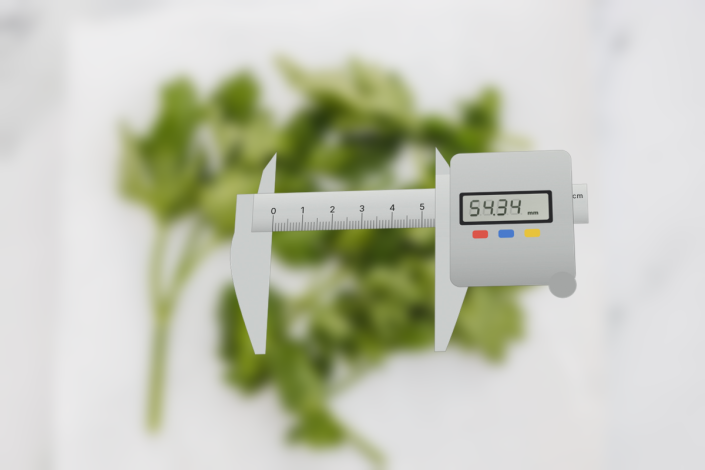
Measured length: 54.34 mm
